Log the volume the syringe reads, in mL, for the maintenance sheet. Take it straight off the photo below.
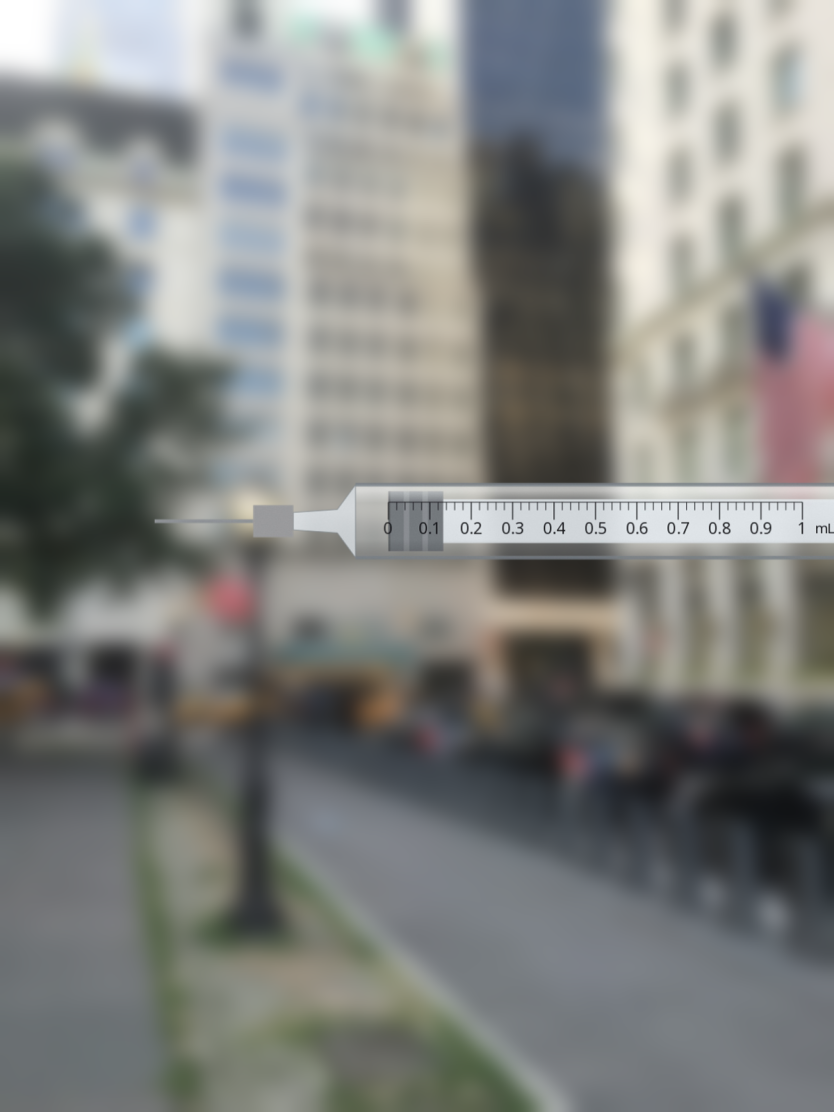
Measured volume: 0 mL
